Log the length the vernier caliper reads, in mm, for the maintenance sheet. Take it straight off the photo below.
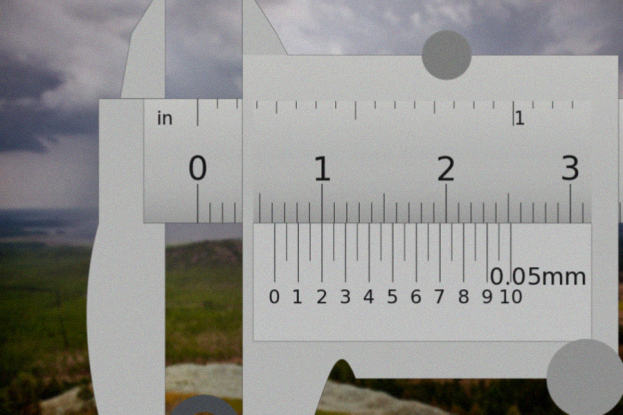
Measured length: 6.2 mm
